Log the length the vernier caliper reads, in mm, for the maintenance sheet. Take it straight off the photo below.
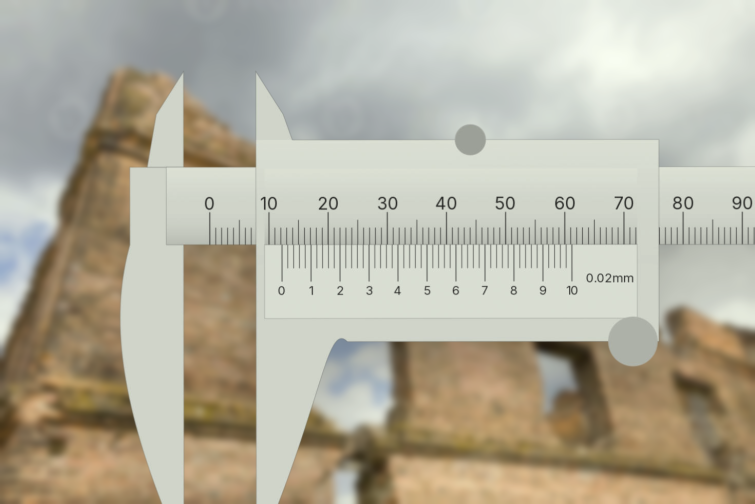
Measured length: 12.2 mm
